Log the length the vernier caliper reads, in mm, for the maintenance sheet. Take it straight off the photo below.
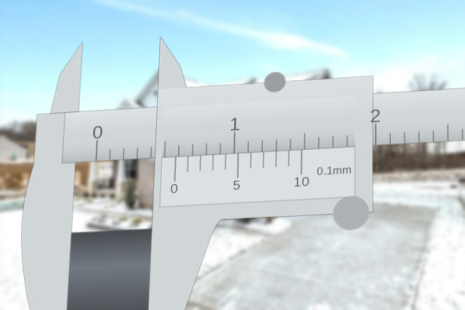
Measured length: 5.8 mm
